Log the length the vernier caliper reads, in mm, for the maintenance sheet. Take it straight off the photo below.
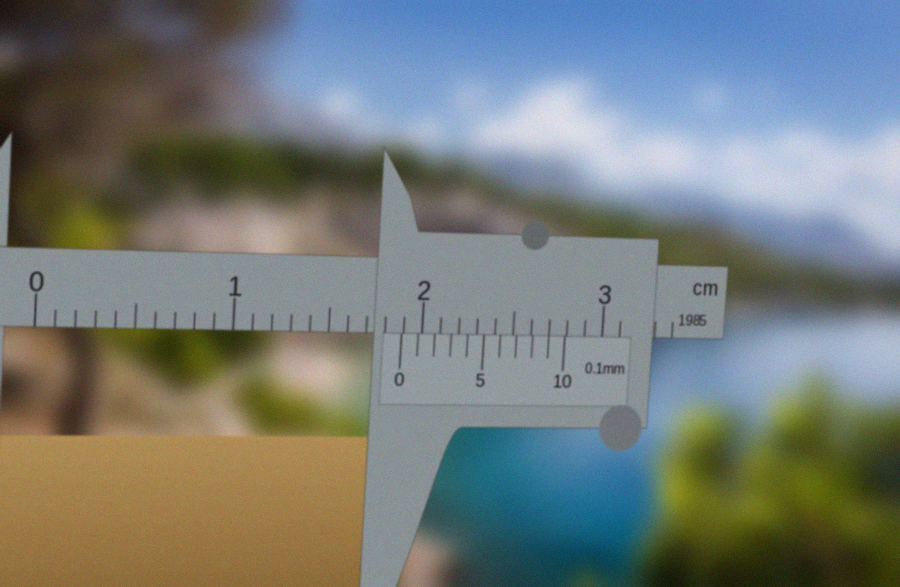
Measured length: 18.9 mm
